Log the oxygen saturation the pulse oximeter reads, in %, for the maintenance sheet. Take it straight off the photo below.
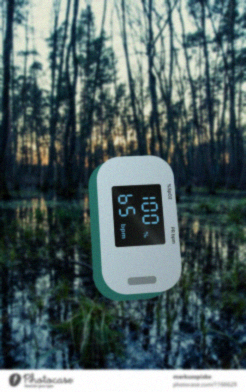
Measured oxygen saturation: 100 %
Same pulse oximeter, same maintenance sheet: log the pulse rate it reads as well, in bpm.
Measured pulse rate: 65 bpm
